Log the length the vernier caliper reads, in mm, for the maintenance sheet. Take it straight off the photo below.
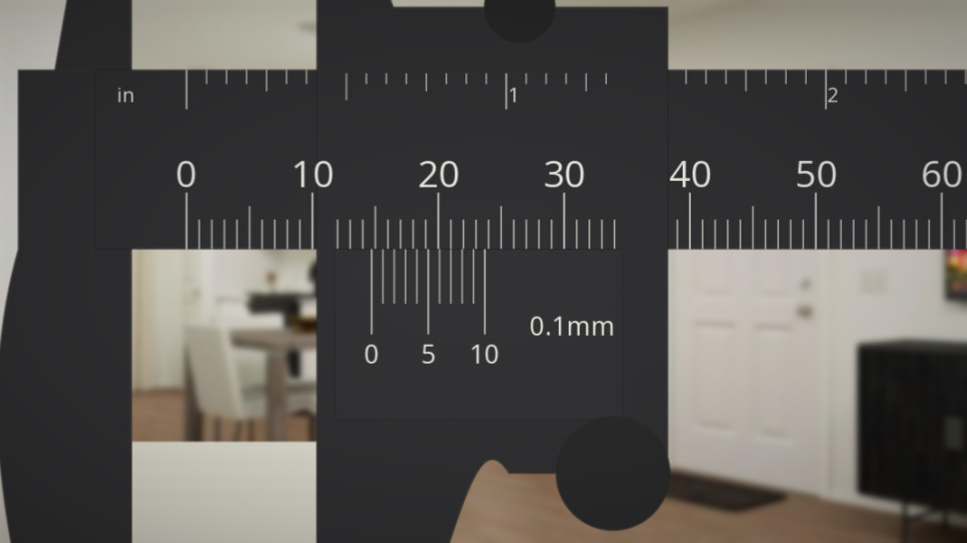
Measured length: 14.7 mm
